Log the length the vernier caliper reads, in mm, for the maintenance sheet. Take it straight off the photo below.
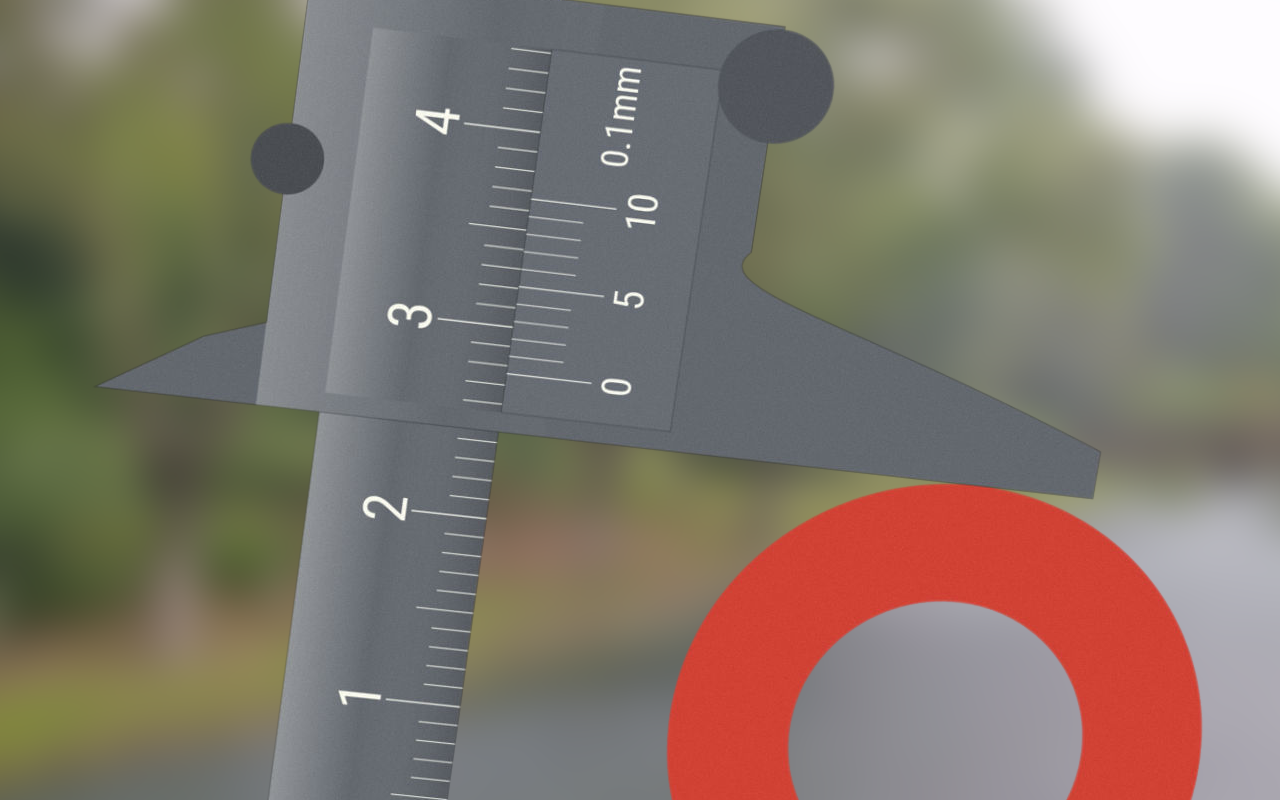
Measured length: 27.6 mm
